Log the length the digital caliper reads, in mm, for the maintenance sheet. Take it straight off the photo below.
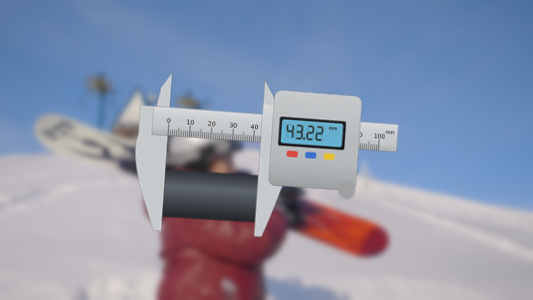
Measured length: 43.22 mm
